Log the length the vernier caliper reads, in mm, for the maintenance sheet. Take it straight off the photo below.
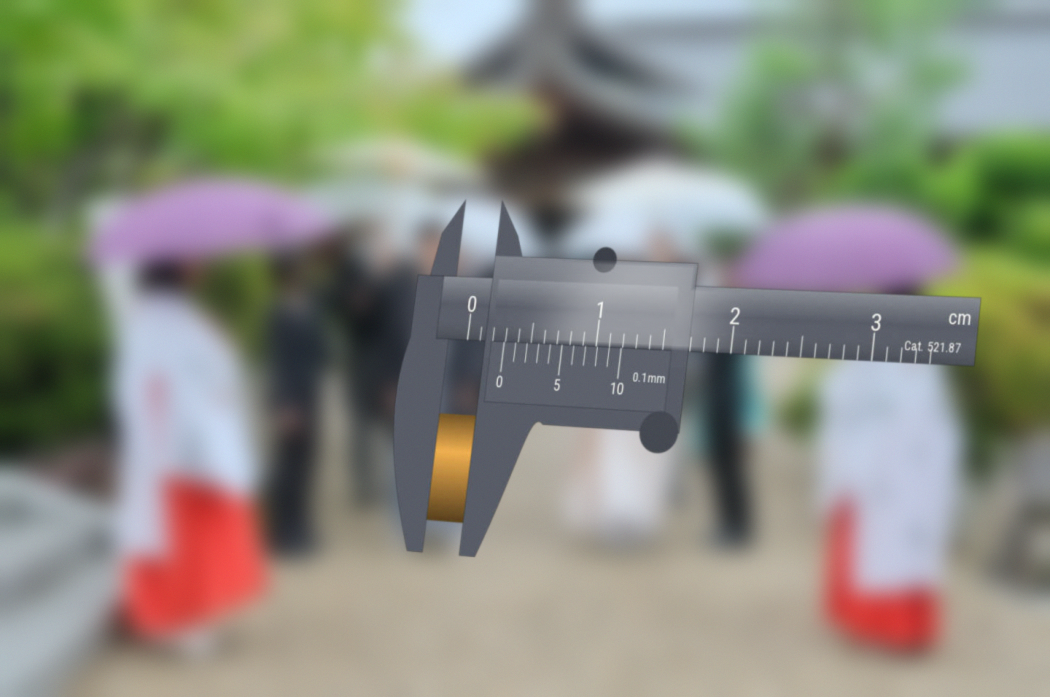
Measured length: 2.9 mm
